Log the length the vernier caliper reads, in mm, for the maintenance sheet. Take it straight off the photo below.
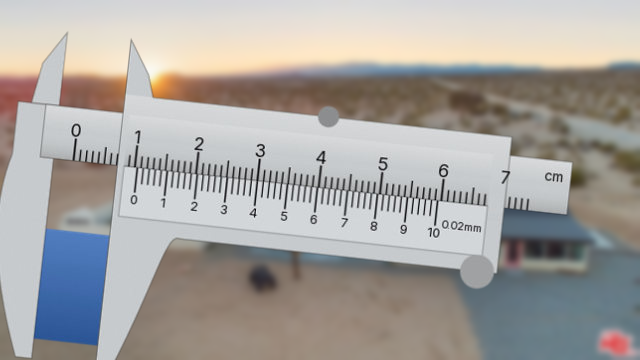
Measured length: 10.4 mm
